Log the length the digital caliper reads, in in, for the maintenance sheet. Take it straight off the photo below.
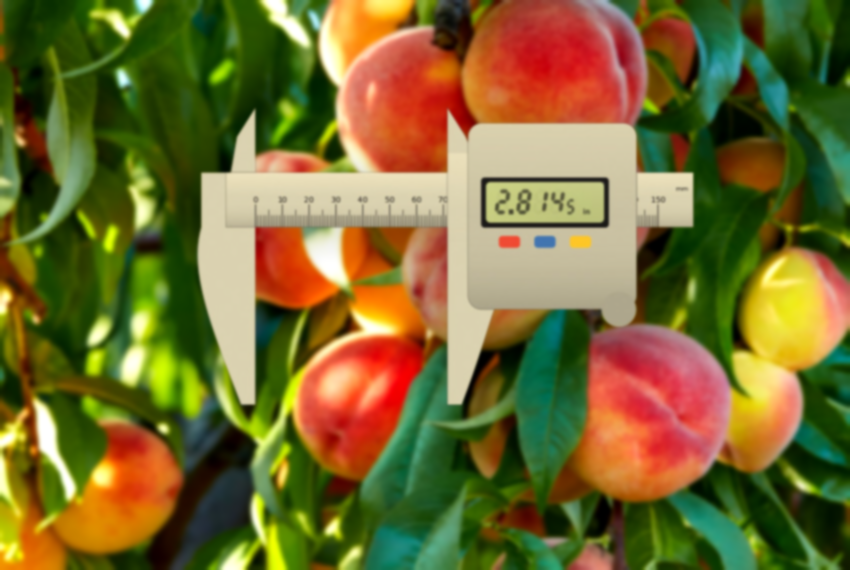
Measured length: 2.8145 in
